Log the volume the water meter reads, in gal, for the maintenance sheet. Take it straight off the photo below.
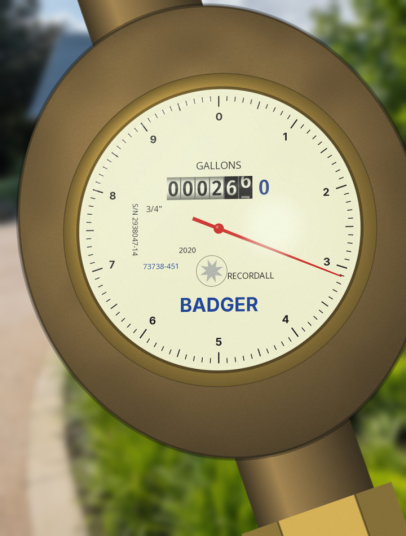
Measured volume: 2663.1 gal
